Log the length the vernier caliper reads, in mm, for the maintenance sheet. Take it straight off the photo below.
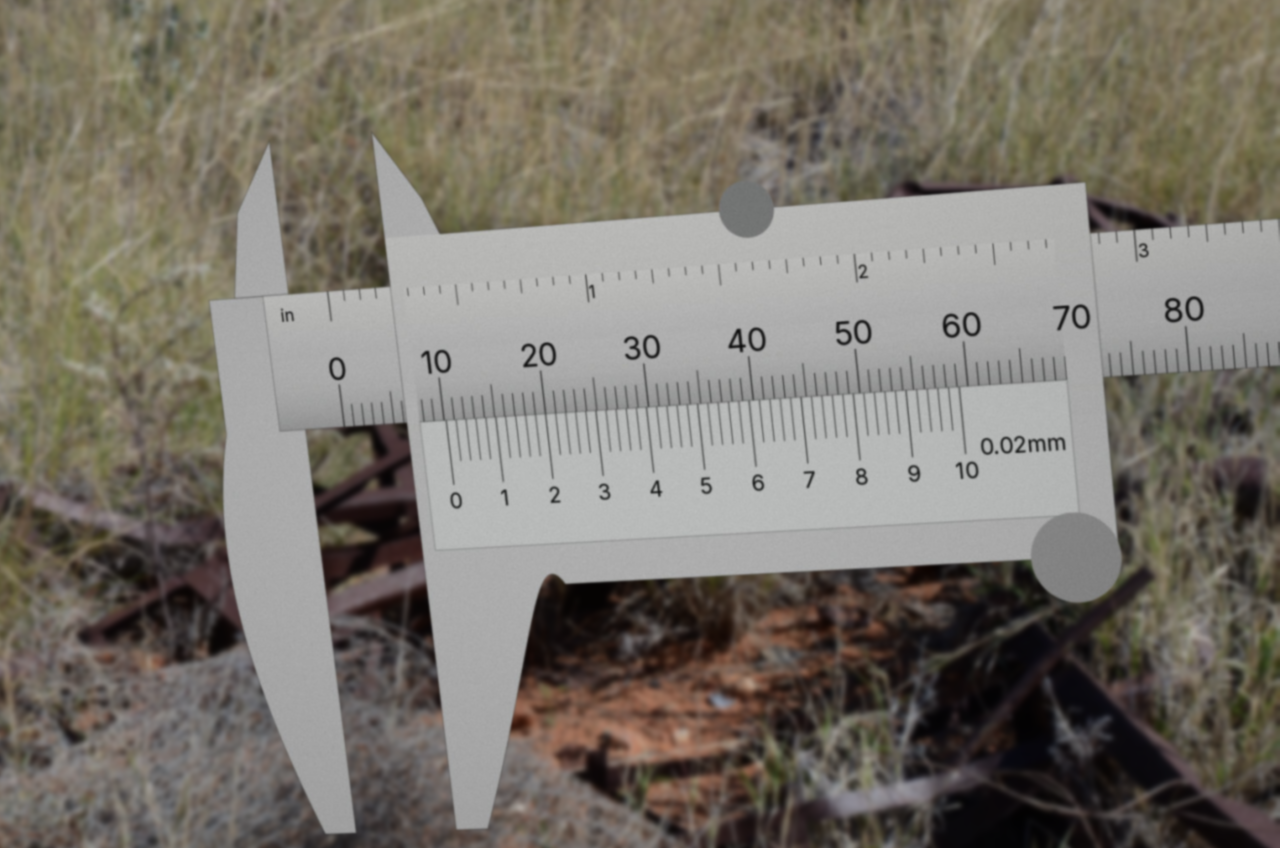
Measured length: 10.2 mm
